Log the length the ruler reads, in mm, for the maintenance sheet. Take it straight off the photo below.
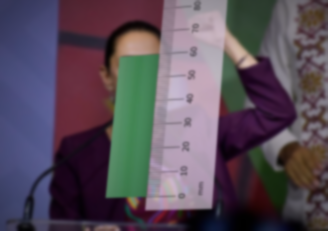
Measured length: 60 mm
